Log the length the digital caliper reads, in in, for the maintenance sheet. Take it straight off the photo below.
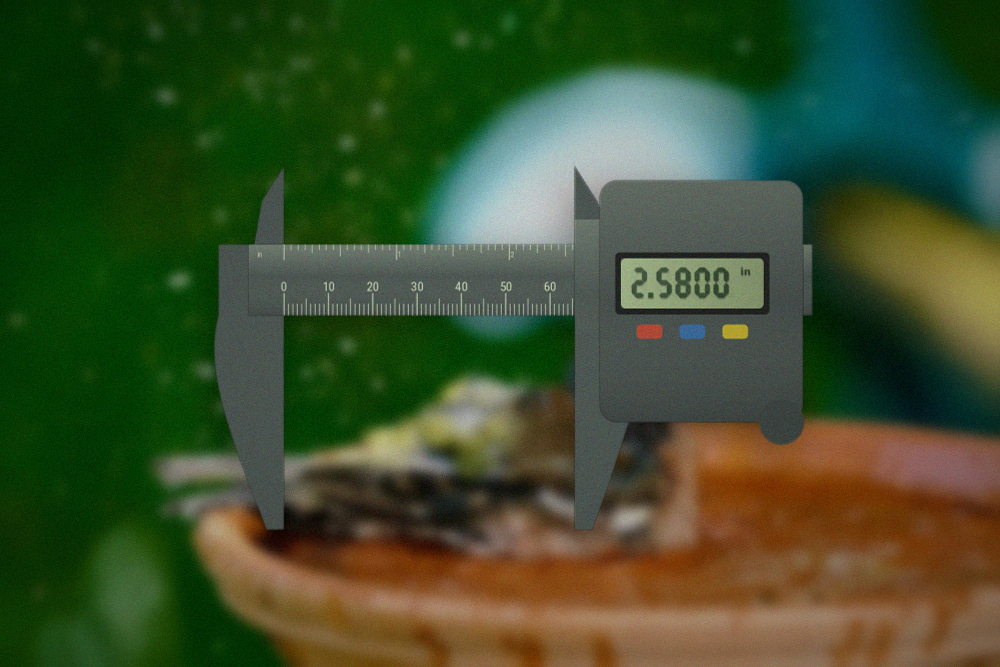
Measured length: 2.5800 in
